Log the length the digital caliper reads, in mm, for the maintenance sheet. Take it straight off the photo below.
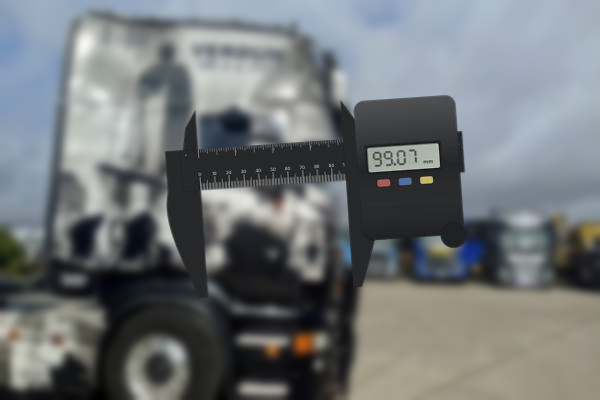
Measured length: 99.07 mm
